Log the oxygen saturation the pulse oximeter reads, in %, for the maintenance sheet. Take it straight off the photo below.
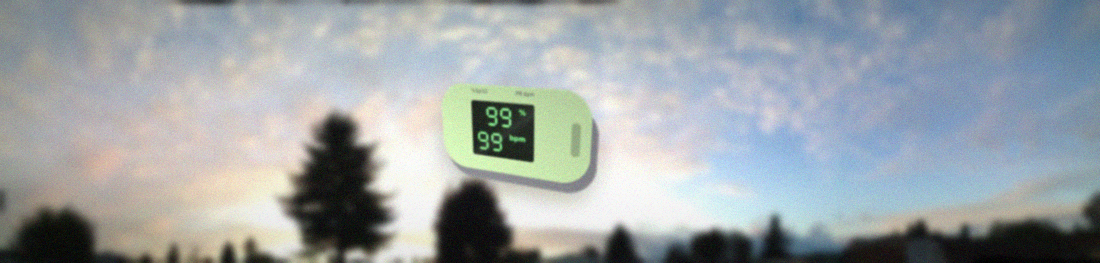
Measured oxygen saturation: 99 %
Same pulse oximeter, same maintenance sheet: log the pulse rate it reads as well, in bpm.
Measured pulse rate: 99 bpm
